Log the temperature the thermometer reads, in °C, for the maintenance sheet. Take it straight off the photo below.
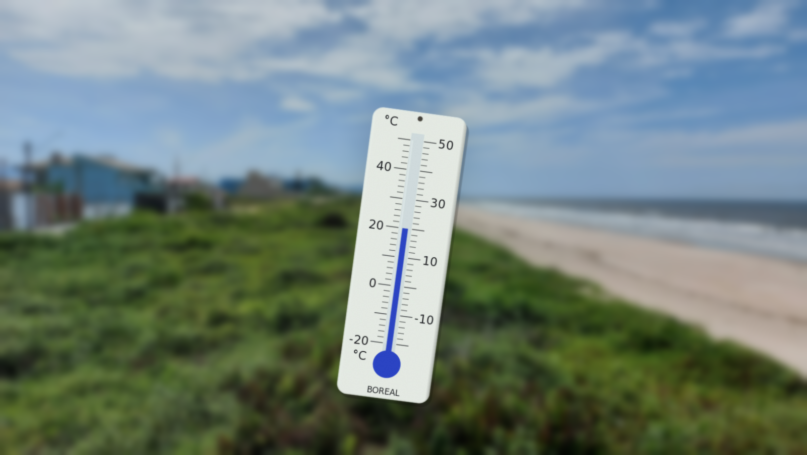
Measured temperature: 20 °C
